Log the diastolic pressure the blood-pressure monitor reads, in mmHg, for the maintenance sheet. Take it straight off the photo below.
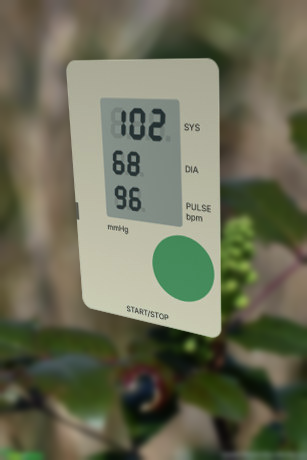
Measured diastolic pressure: 68 mmHg
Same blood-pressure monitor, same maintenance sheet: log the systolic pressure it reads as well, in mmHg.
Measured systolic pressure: 102 mmHg
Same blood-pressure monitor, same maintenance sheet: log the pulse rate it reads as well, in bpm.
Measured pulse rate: 96 bpm
